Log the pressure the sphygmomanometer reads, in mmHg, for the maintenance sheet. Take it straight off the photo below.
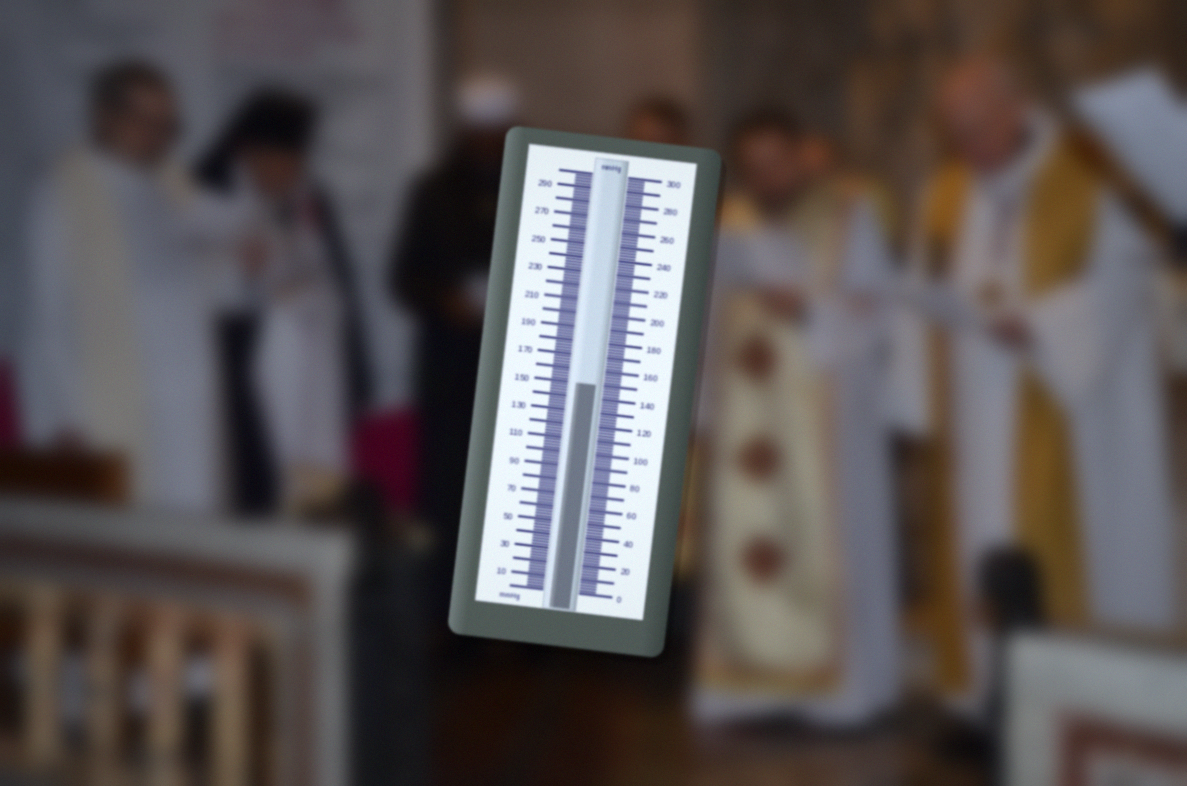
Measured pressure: 150 mmHg
